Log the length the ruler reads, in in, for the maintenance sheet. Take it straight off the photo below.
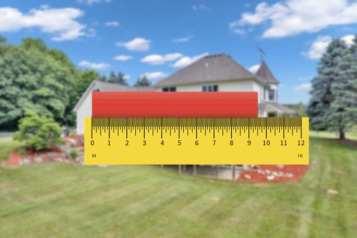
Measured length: 9.5 in
